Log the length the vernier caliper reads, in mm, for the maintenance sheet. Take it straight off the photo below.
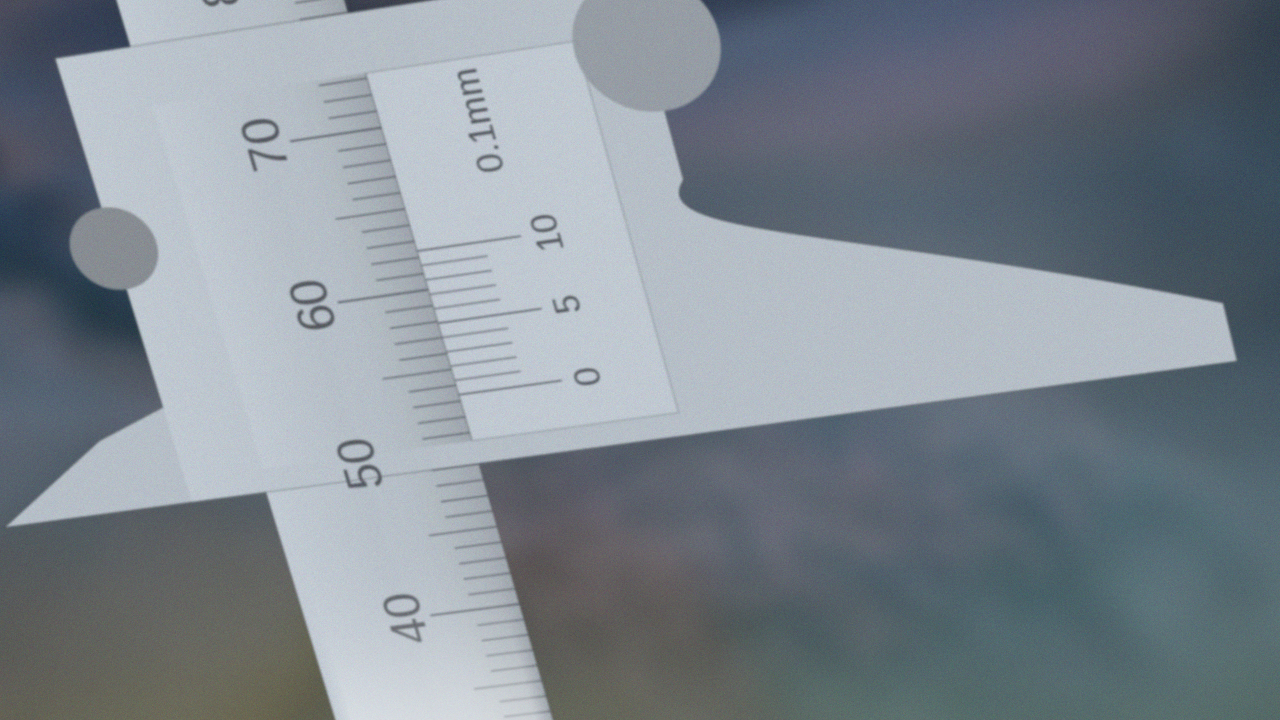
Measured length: 53.4 mm
